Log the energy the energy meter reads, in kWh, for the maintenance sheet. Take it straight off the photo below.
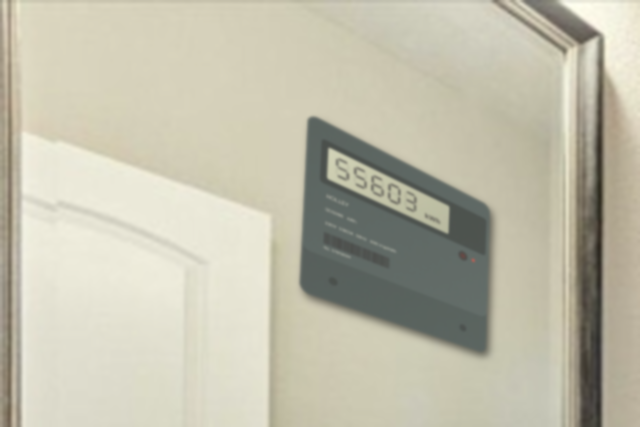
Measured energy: 55603 kWh
